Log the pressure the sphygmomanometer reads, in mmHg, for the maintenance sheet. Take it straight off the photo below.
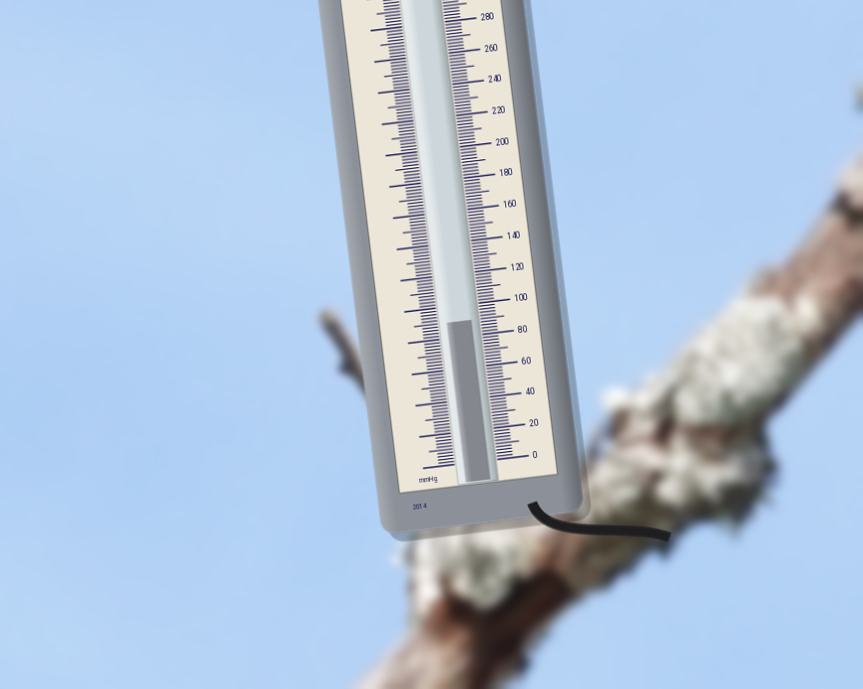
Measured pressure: 90 mmHg
